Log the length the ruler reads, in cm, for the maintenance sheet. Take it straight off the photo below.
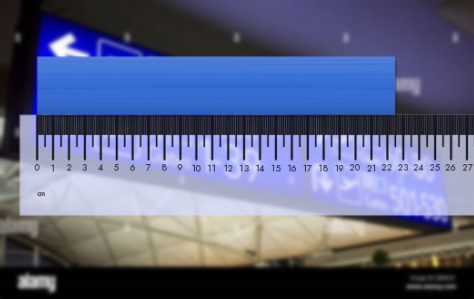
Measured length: 22.5 cm
